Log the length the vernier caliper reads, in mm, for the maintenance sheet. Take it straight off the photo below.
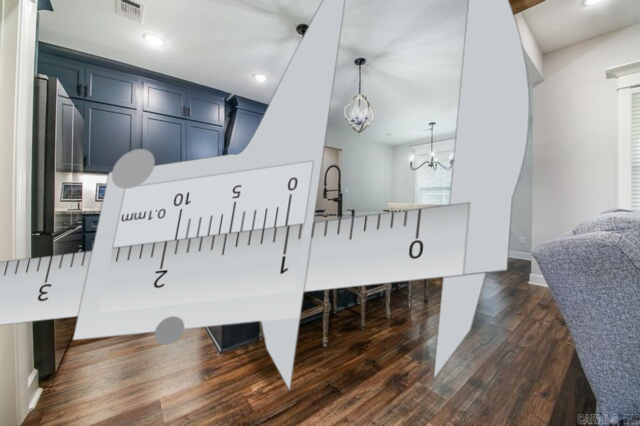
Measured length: 10.2 mm
